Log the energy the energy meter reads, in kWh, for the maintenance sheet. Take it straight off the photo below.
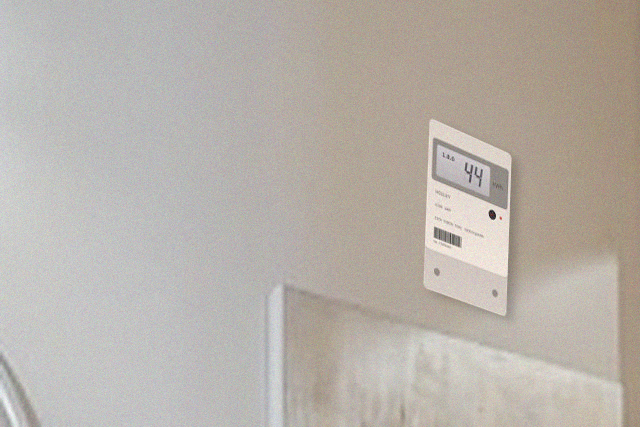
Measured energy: 44 kWh
